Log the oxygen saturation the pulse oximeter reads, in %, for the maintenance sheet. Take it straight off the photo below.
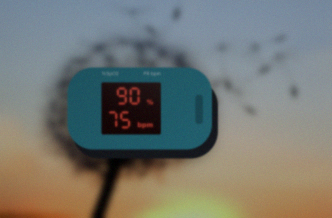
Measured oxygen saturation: 90 %
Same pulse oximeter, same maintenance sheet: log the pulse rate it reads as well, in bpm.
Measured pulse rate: 75 bpm
